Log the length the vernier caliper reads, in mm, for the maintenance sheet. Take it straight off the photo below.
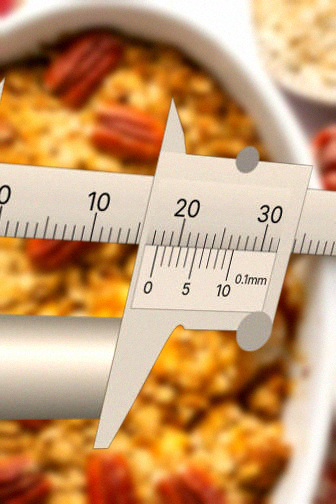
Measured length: 17.6 mm
